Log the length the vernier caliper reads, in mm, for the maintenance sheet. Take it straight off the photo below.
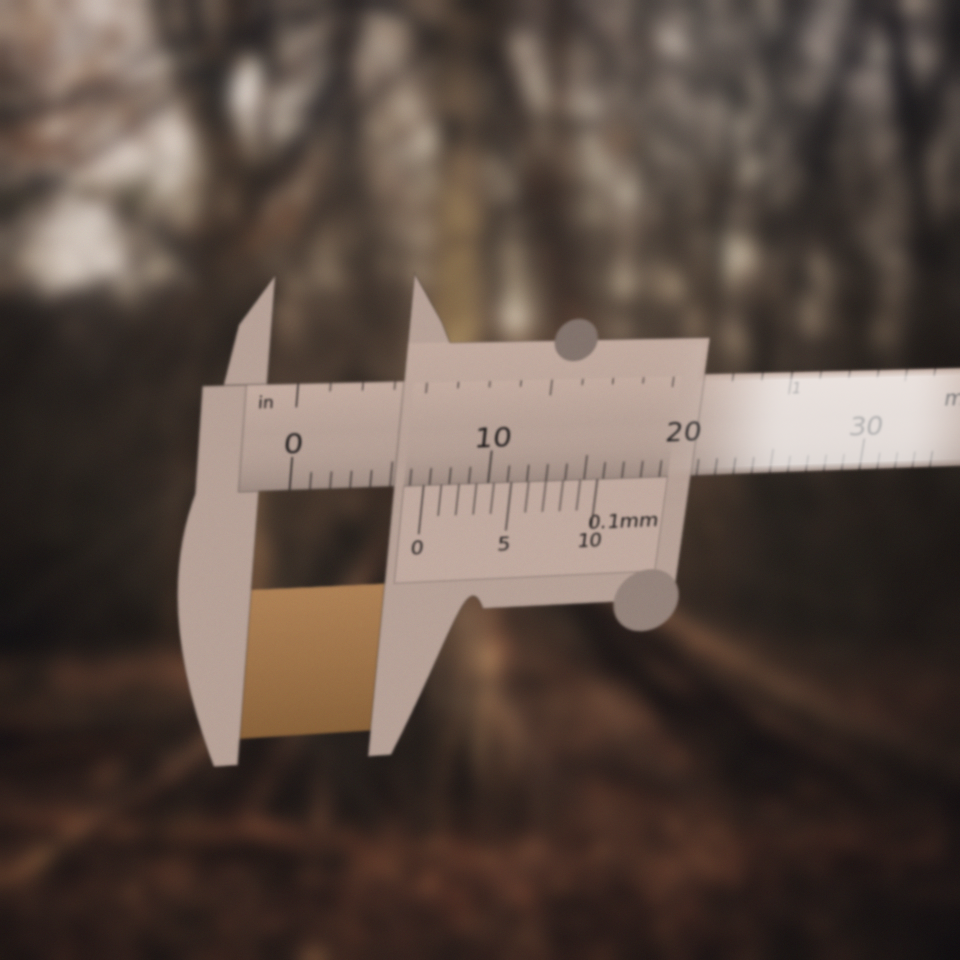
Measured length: 6.7 mm
